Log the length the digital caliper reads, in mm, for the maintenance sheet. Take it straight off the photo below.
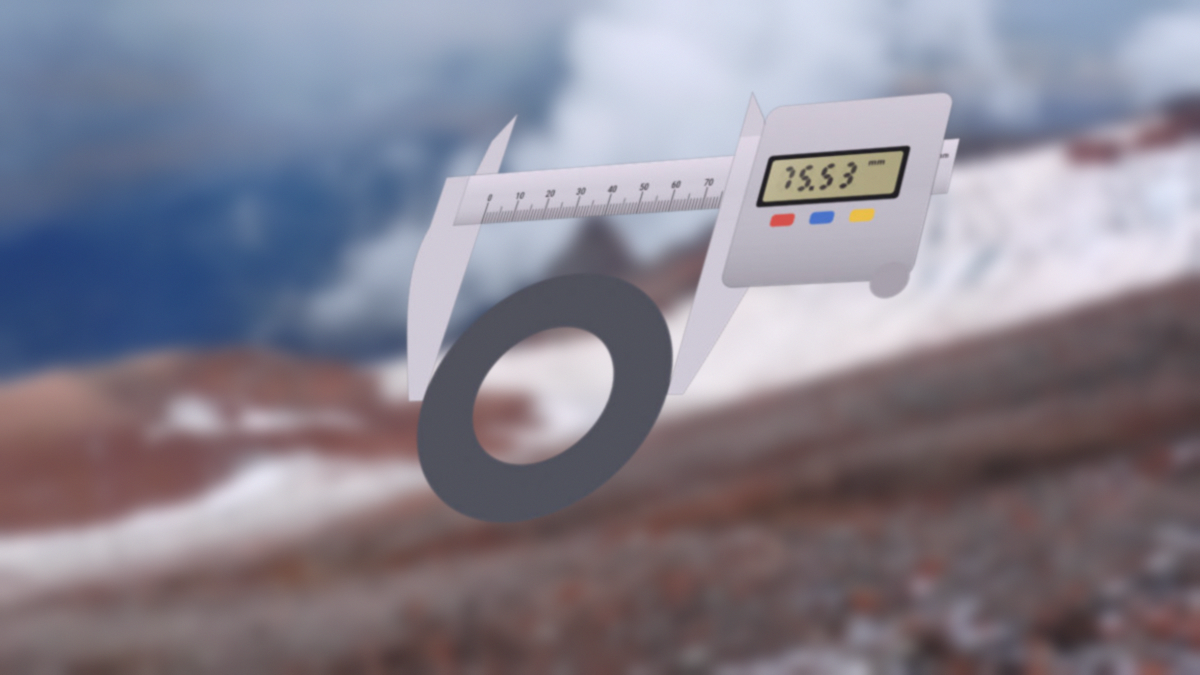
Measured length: 75.53 mm
